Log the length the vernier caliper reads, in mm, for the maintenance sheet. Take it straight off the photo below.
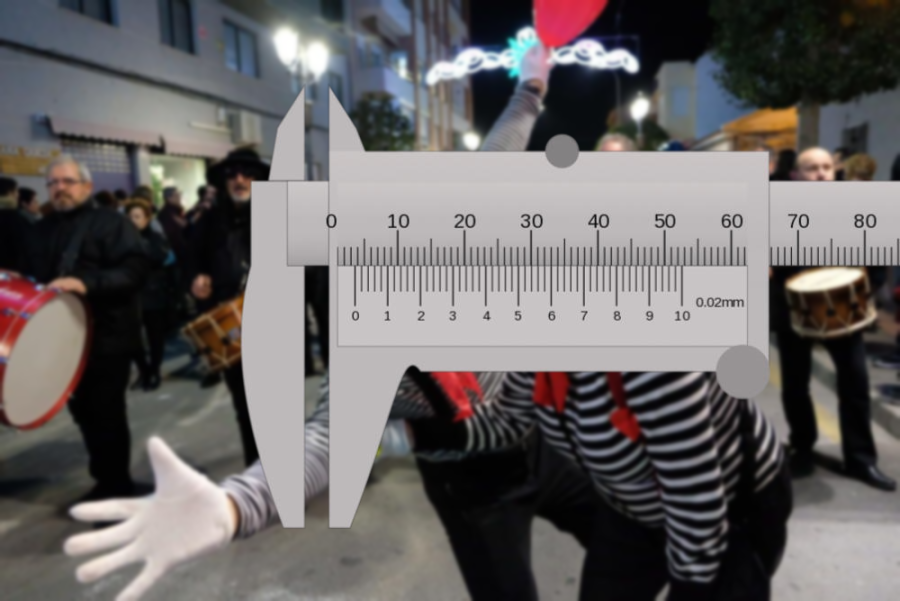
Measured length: 3.6 mm
